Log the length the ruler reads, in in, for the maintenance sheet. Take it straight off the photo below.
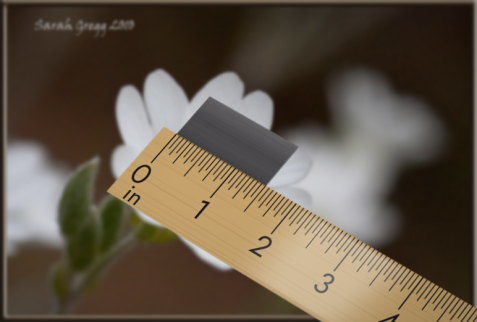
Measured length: 1.5 in
